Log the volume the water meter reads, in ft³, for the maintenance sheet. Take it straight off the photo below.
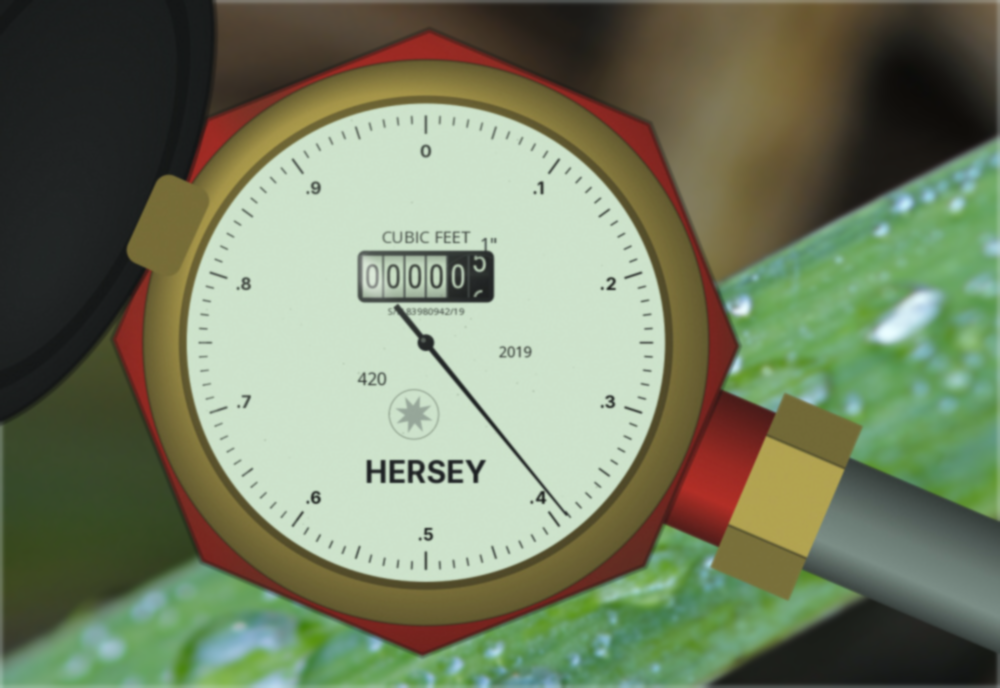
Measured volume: 5.39 ft³
